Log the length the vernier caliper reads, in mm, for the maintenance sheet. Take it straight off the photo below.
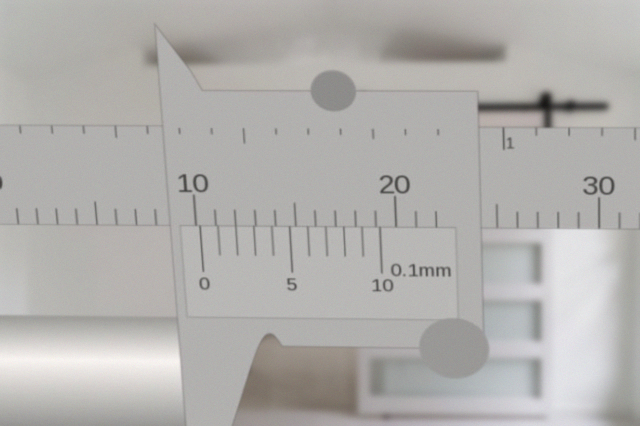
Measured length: 10.2 mm
